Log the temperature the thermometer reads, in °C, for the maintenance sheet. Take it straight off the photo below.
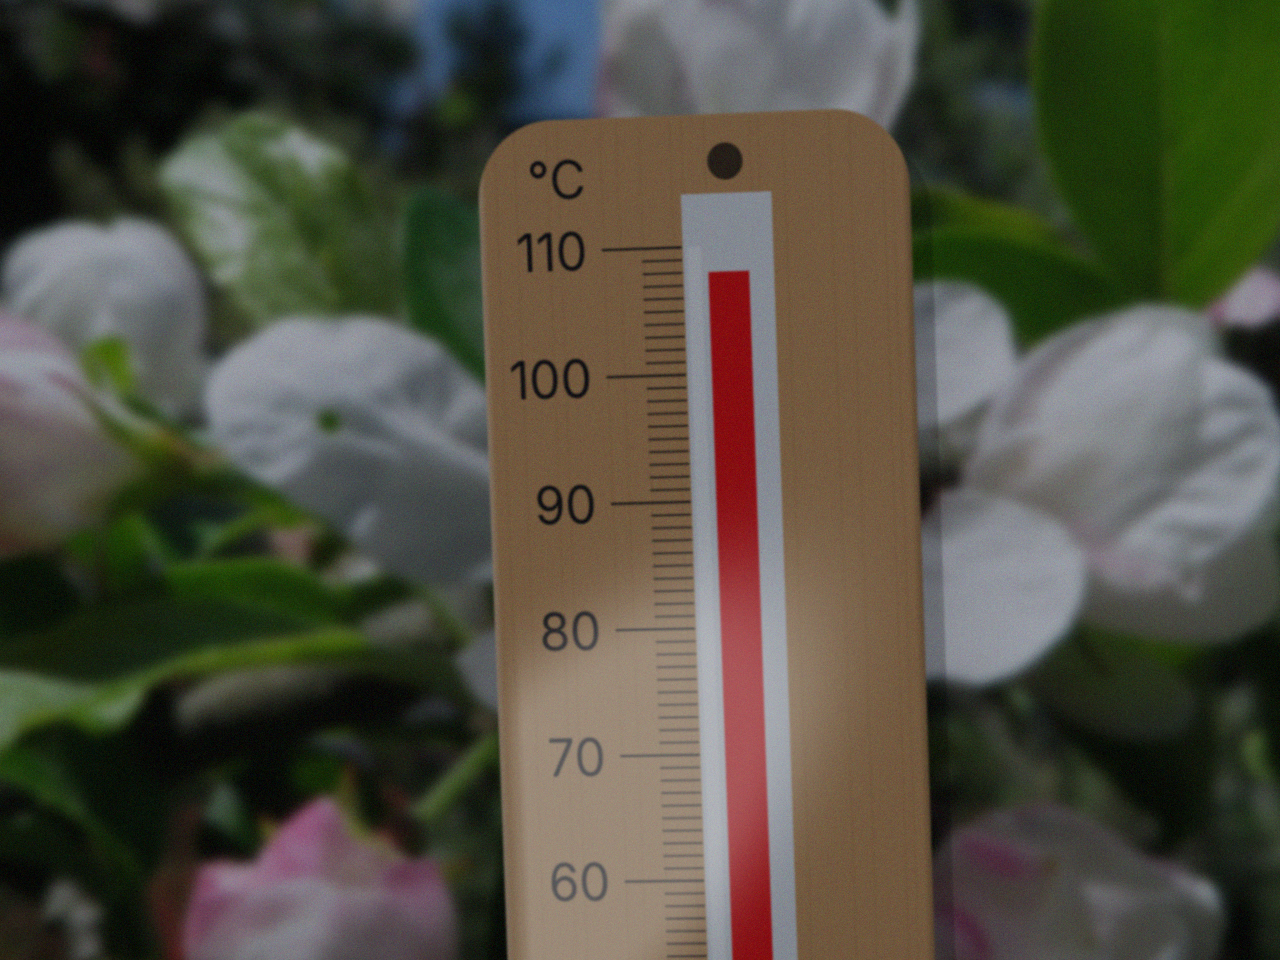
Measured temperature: 108 °C
